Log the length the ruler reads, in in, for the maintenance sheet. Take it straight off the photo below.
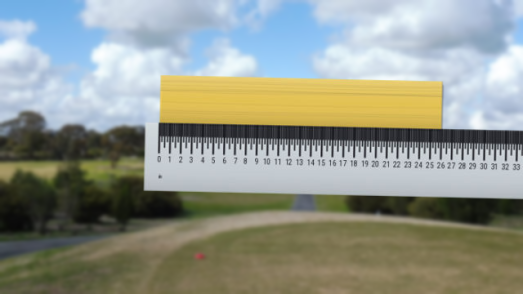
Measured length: 26 in
